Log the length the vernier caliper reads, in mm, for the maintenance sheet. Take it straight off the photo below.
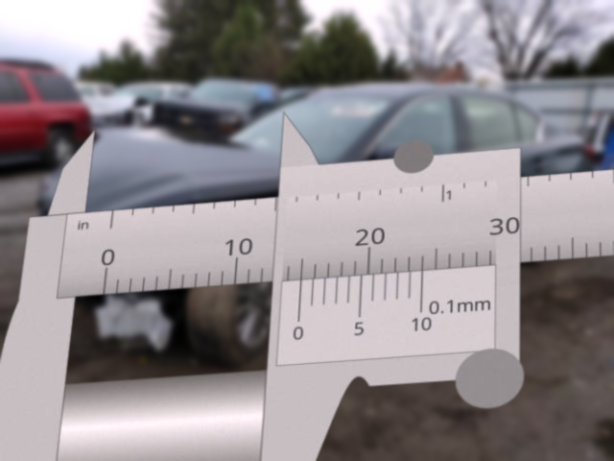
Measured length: 15.0 mm
